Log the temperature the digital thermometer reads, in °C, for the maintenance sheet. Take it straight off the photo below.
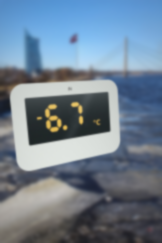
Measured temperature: -6.7 °C
